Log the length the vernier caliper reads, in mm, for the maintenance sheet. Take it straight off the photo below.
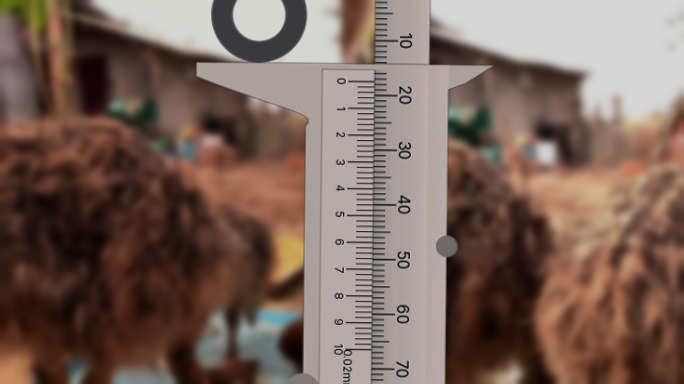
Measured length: 17.5 mm
